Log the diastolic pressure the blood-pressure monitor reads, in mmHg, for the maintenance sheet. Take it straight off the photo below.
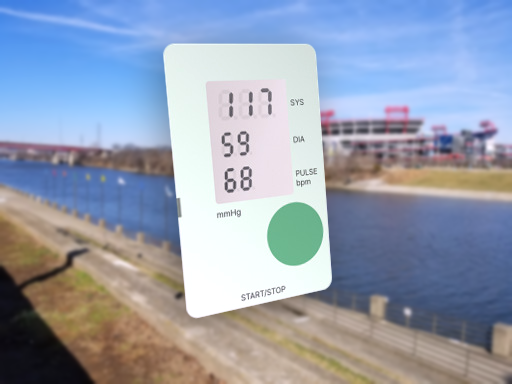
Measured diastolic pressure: 59 mmHg
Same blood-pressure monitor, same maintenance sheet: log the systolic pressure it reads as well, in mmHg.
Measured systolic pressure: 117 mmHg
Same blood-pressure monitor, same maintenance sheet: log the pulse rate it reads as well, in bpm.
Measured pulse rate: 68 bpm
